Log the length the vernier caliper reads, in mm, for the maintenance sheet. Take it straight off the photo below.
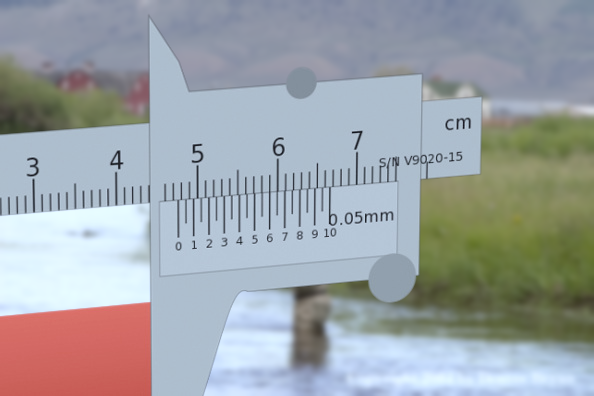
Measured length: 47.6 mm
